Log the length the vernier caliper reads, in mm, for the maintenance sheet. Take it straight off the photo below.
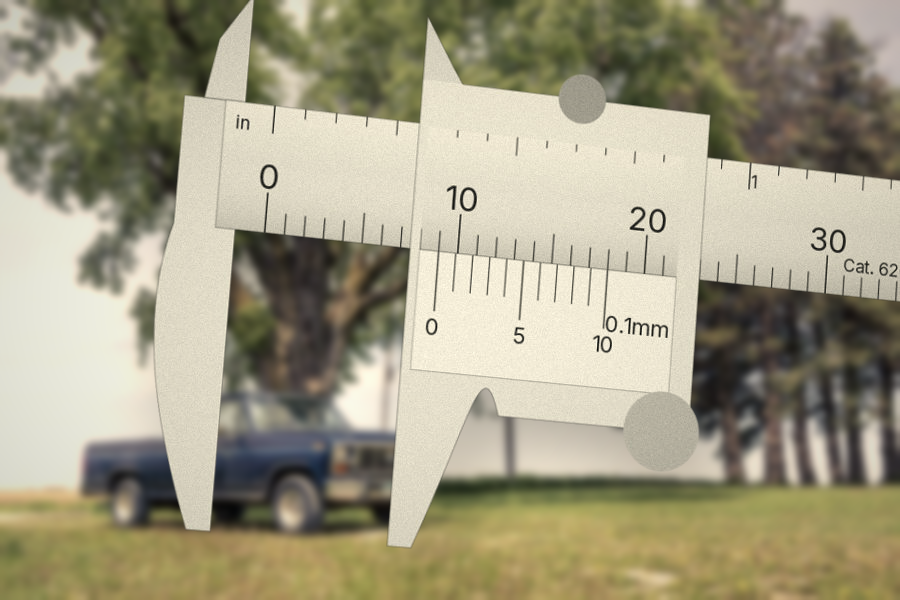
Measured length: 9.0 mm
